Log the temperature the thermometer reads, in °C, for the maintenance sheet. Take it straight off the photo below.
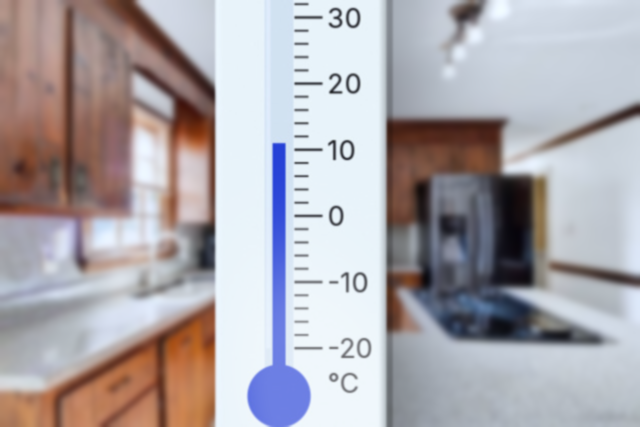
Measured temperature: 11 °C
